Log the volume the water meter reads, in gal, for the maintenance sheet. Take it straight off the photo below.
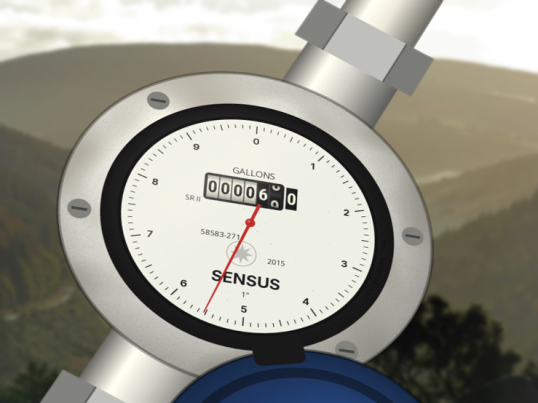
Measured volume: 685.5 gal
